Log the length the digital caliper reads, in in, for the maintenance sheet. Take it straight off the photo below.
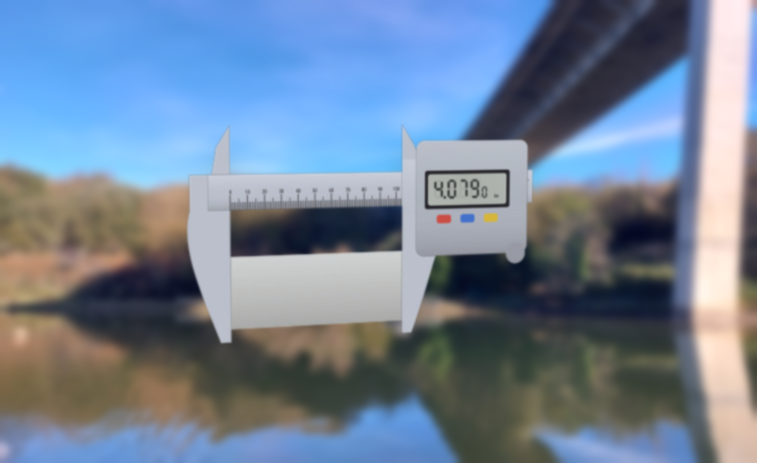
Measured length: 4.0790 in
